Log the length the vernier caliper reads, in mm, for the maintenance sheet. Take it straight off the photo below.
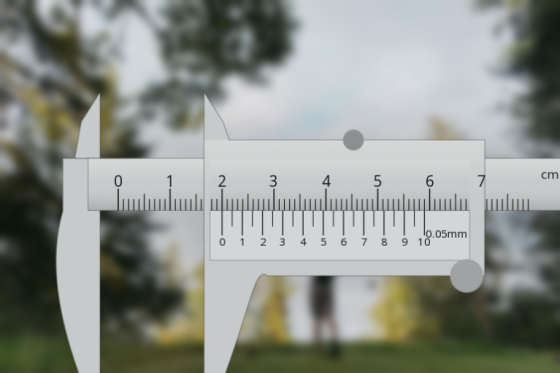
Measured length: 20.0 mm
